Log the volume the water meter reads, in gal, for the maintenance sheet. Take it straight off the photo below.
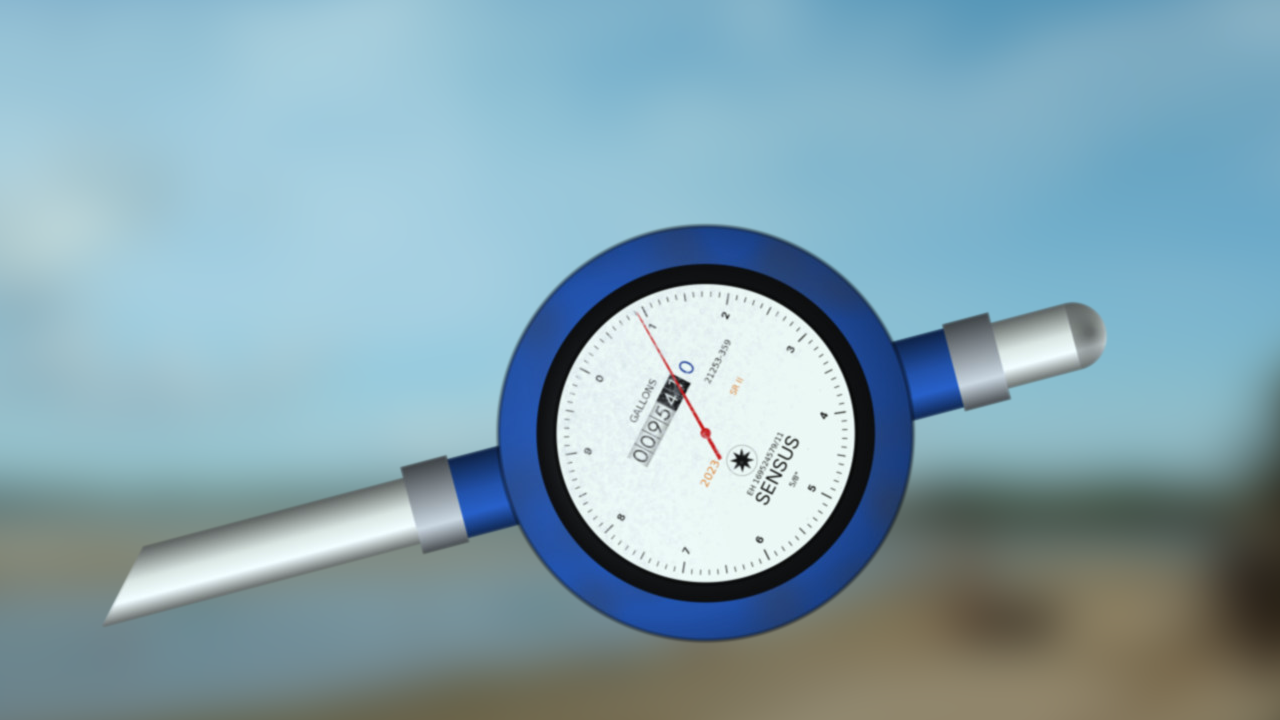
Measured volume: 95410.9 gal
